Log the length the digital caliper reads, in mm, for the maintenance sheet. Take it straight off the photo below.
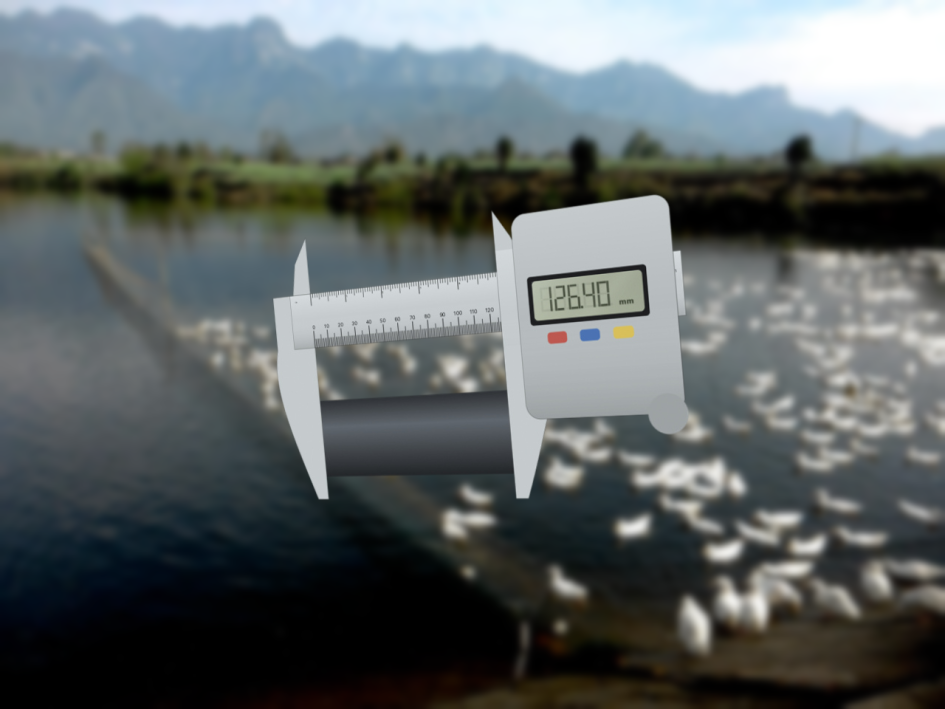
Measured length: 126.40 mm
